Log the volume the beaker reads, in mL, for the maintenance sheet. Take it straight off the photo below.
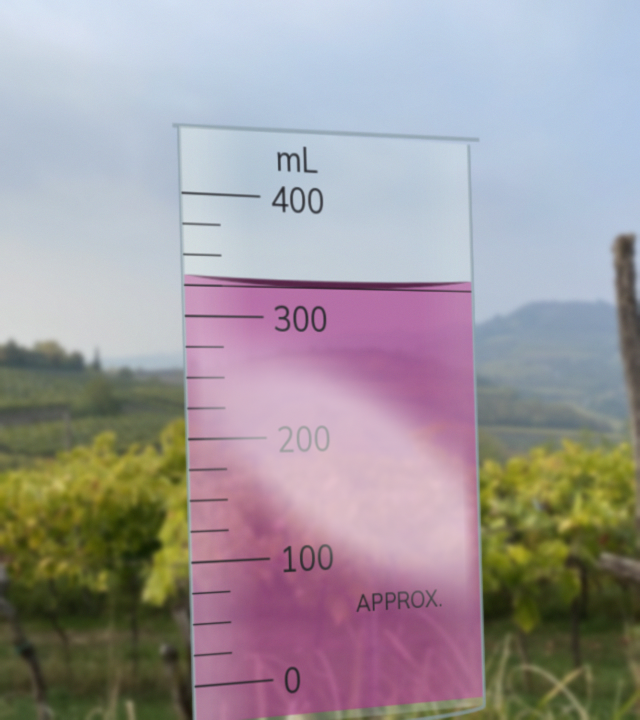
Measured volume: 325 mL
